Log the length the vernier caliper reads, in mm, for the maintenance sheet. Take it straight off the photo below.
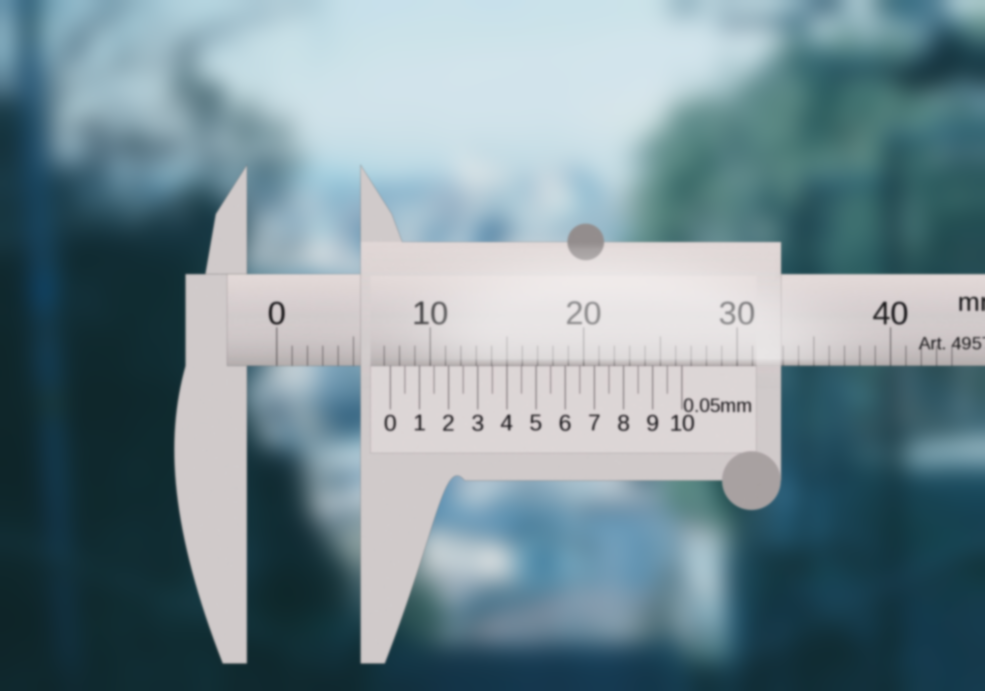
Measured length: 7.4 mm
